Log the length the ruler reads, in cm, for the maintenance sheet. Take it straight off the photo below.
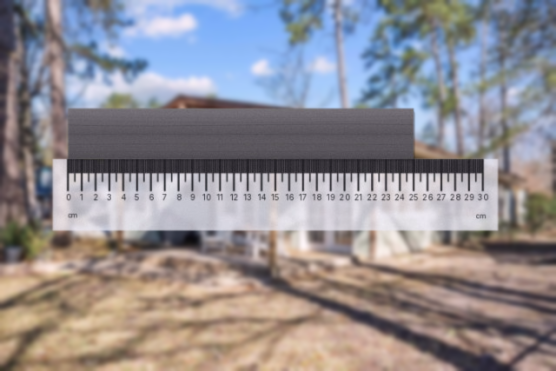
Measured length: 25 cm
